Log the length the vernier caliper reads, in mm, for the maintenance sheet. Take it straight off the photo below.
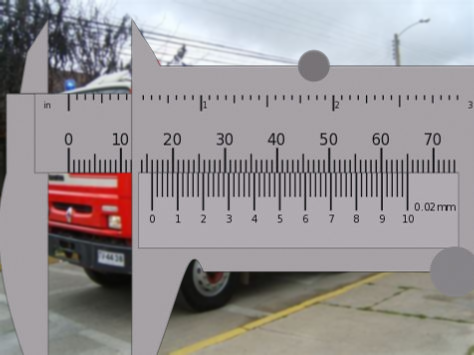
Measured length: 16.0 mm
